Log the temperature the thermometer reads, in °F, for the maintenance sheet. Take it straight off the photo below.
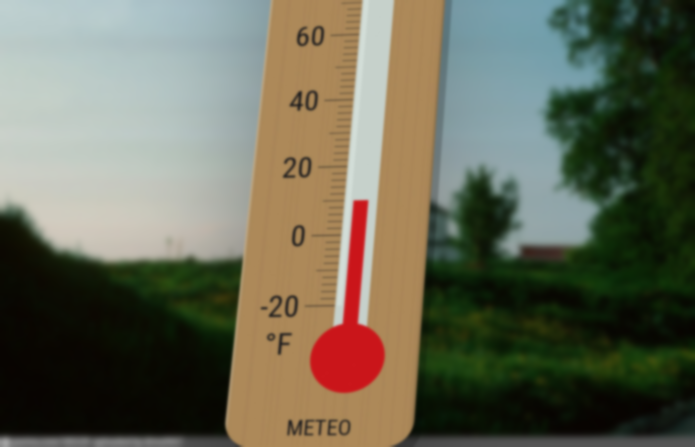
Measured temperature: 10 °F
